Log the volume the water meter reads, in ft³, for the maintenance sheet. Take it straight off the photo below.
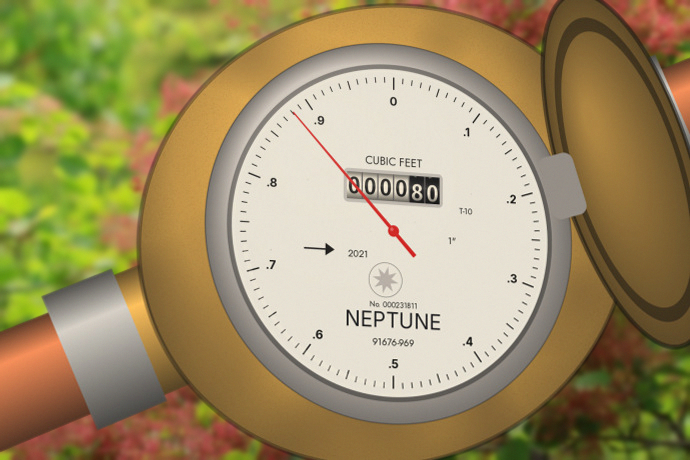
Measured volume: 79.88 ft³
